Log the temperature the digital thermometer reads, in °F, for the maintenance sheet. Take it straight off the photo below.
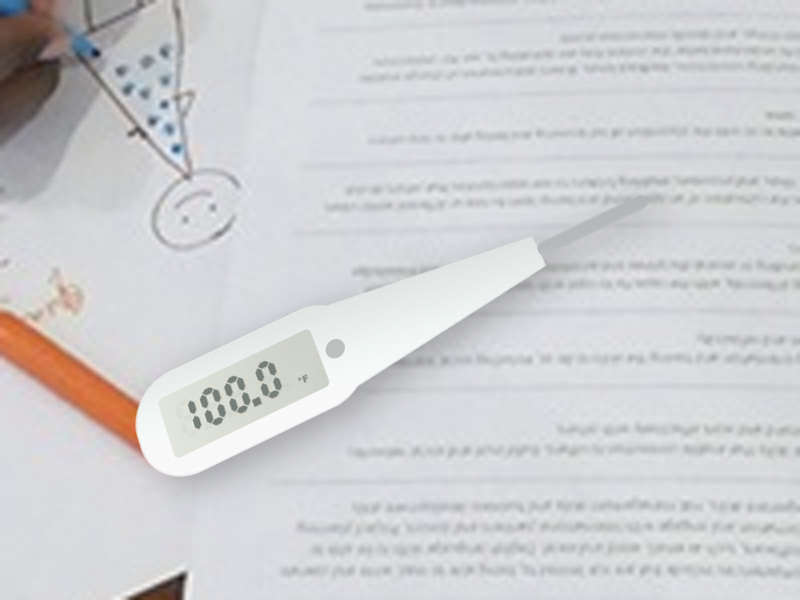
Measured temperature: 100.0 °F
